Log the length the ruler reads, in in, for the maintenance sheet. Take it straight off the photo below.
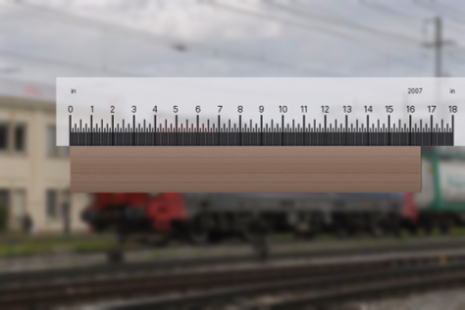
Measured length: 16.5 in
